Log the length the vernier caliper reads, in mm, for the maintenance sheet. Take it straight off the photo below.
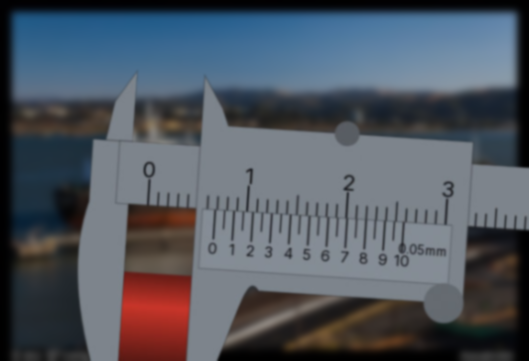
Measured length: 6.8 mm
